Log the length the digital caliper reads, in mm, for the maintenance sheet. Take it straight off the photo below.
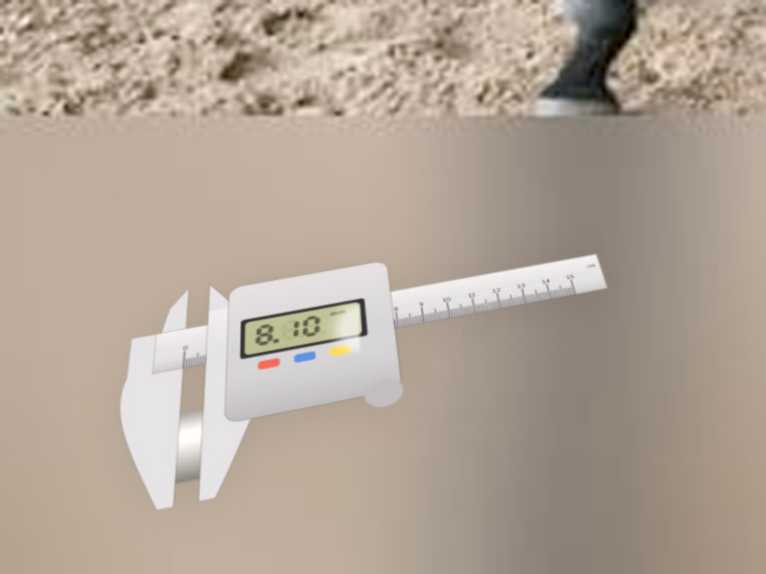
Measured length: 8.10 mm
